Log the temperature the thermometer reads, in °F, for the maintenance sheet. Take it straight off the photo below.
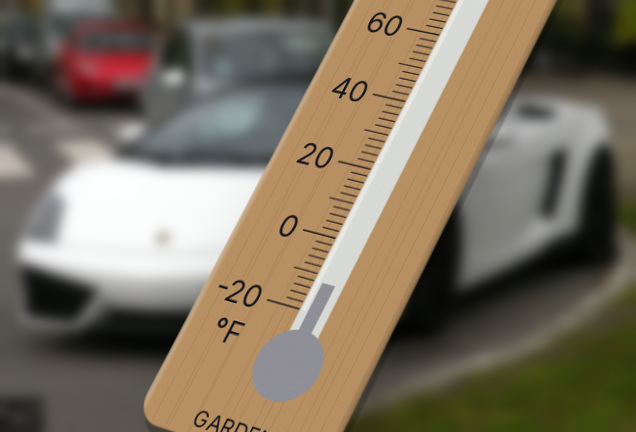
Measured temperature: -12 °F
